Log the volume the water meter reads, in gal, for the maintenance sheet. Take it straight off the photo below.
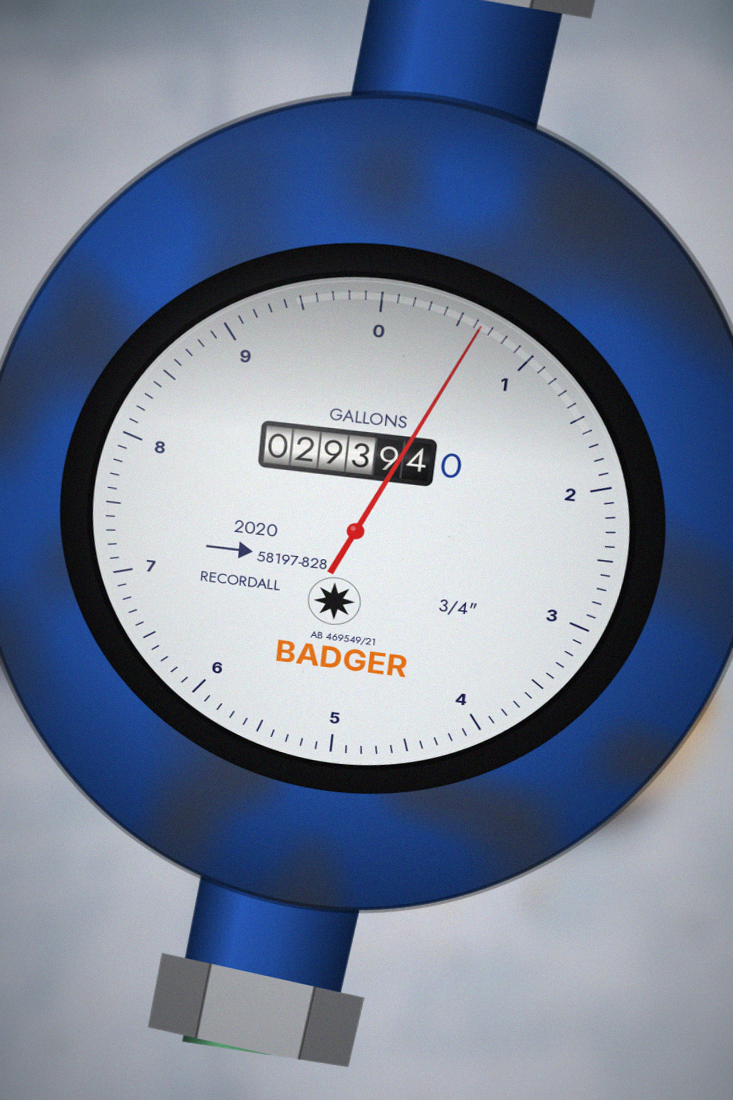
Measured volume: 293940.6 gal
